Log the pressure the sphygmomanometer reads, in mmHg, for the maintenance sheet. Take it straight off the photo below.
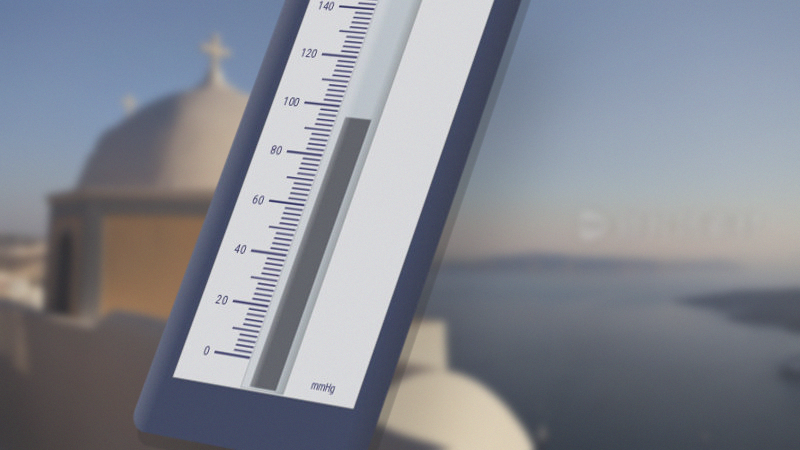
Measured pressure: 96 mmHg
